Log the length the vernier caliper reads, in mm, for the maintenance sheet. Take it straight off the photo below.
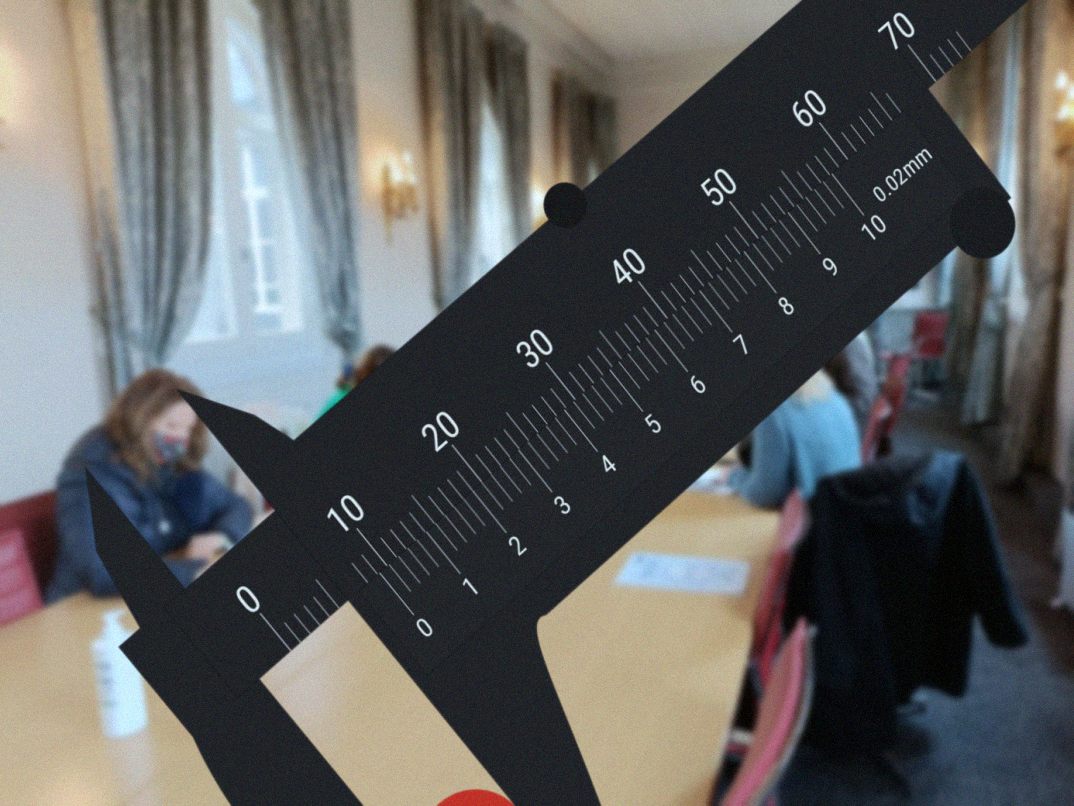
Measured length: 9.2 mm
